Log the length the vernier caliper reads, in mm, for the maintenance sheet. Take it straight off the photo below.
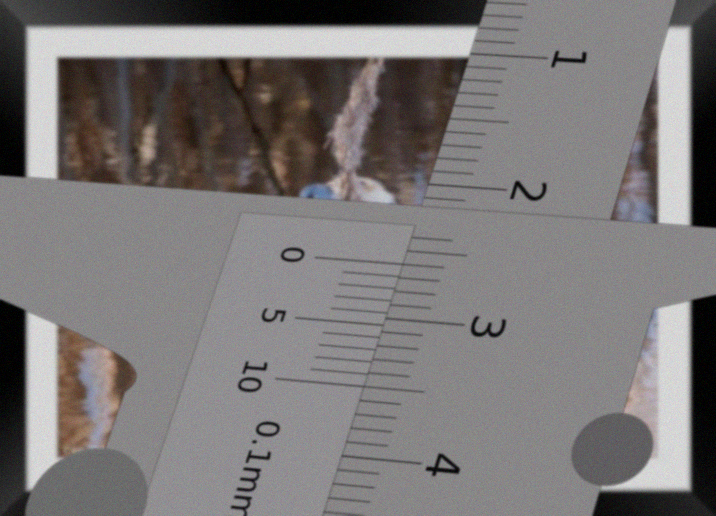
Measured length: 26.0 mm
